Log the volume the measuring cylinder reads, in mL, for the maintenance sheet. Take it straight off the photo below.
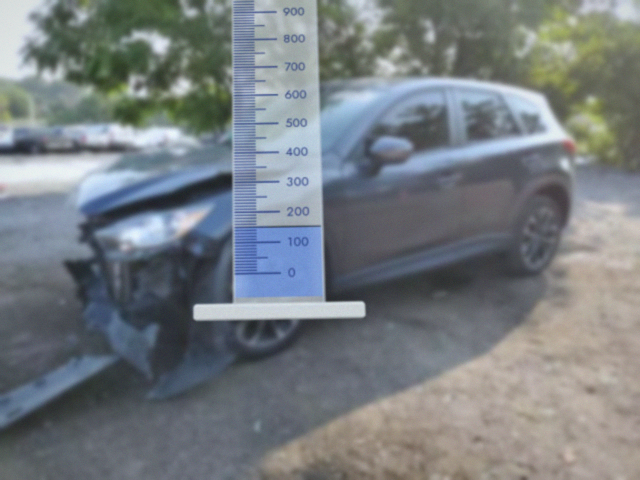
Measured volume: 150 mL
